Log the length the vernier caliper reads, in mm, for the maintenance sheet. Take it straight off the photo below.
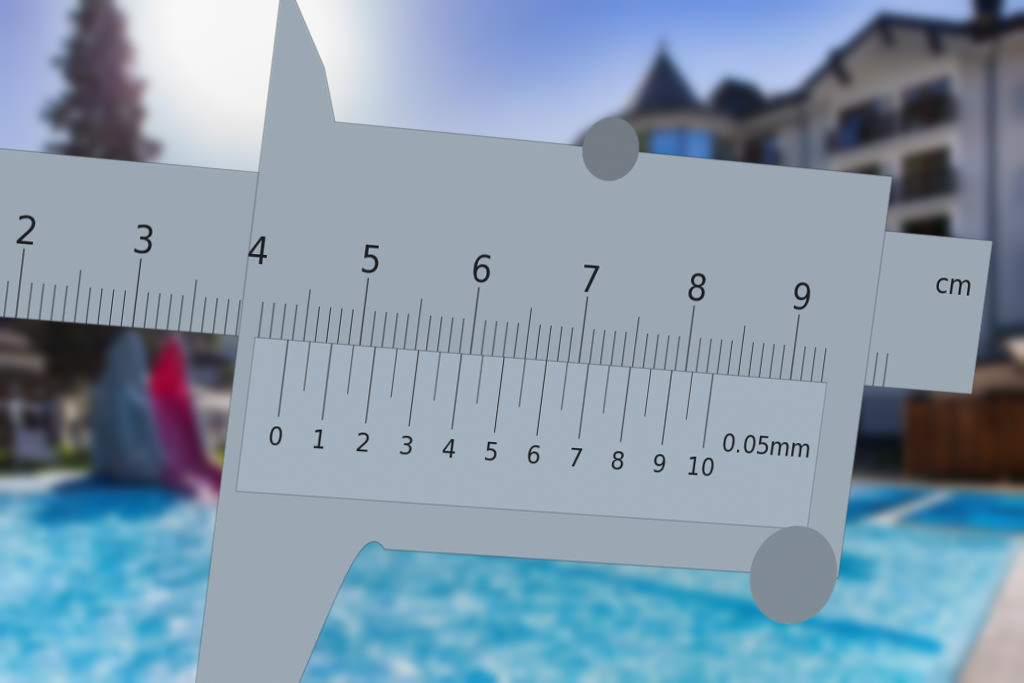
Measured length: 43.6 mm
